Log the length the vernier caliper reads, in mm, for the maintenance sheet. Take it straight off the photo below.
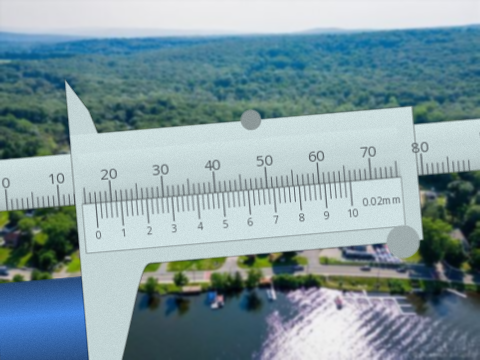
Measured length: 17.0 mm
